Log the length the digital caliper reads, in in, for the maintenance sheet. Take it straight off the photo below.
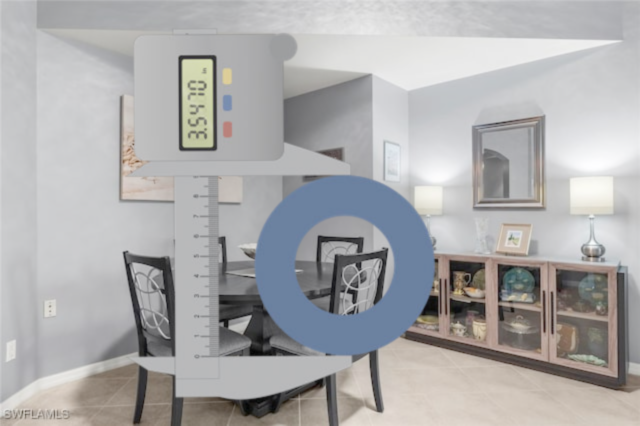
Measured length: 3.5470 in
